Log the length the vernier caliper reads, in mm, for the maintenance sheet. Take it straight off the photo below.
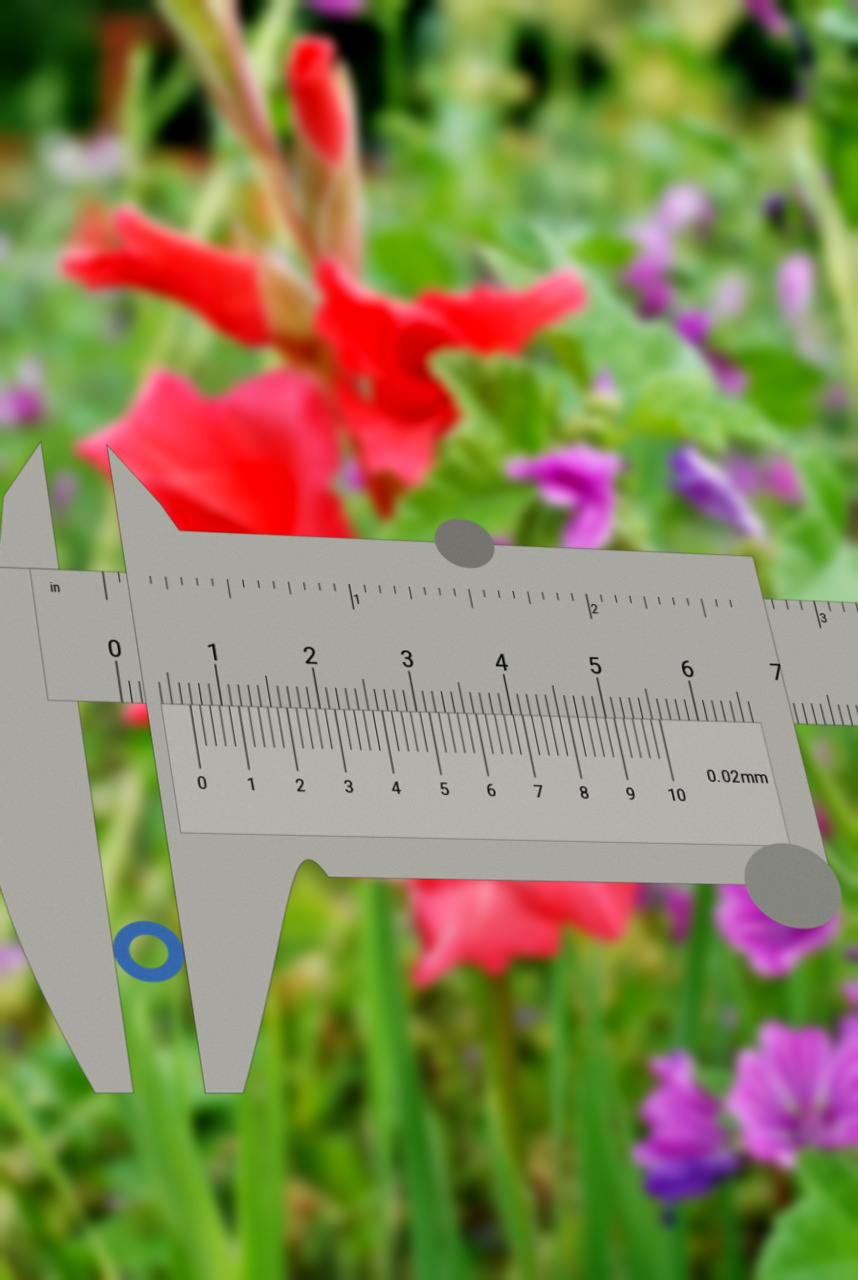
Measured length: 6.8 mm
